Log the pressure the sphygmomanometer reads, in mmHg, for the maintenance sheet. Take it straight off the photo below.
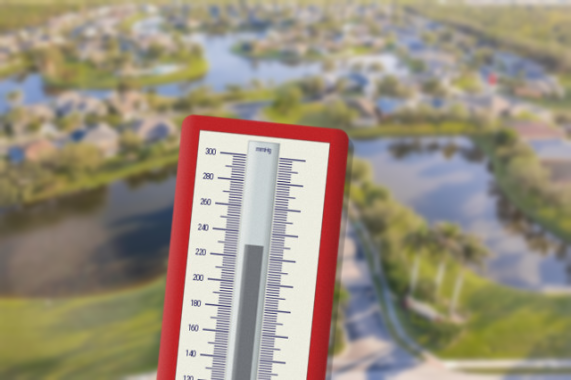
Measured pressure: 230 mmHg
